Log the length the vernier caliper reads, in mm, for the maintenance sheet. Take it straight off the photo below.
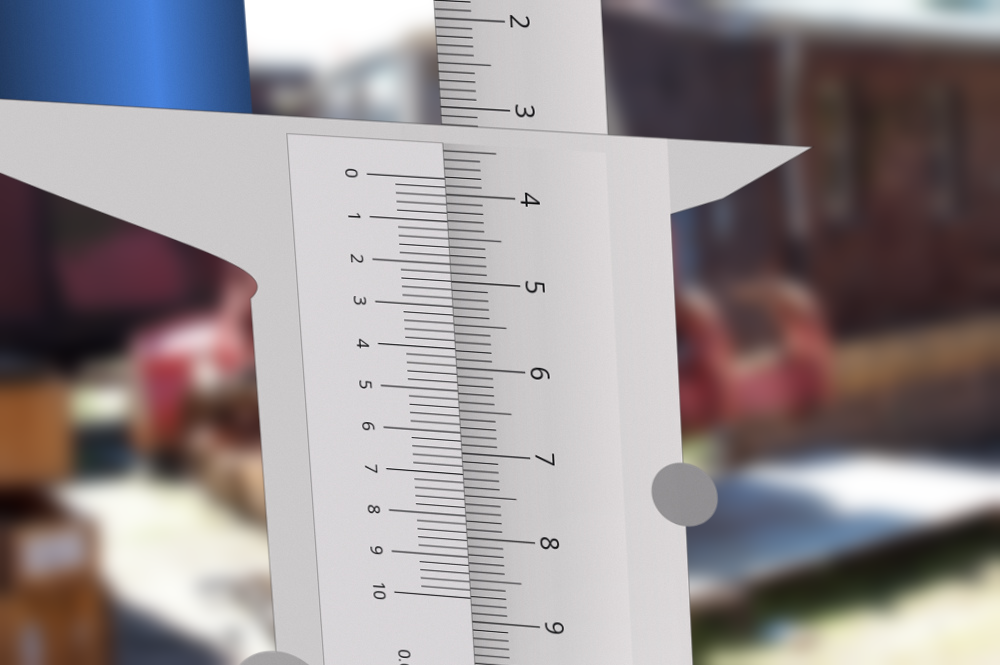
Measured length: 38.2 mm
